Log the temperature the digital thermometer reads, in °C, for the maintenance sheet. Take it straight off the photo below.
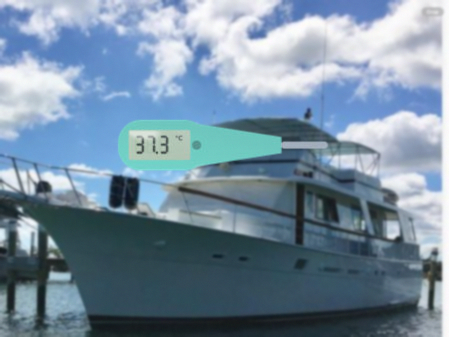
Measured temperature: 37.3 °C
